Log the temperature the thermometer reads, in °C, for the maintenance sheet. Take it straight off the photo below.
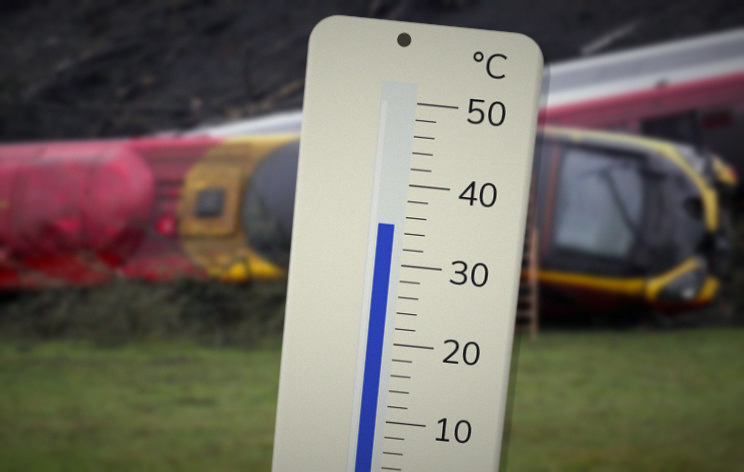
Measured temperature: 35 °C
